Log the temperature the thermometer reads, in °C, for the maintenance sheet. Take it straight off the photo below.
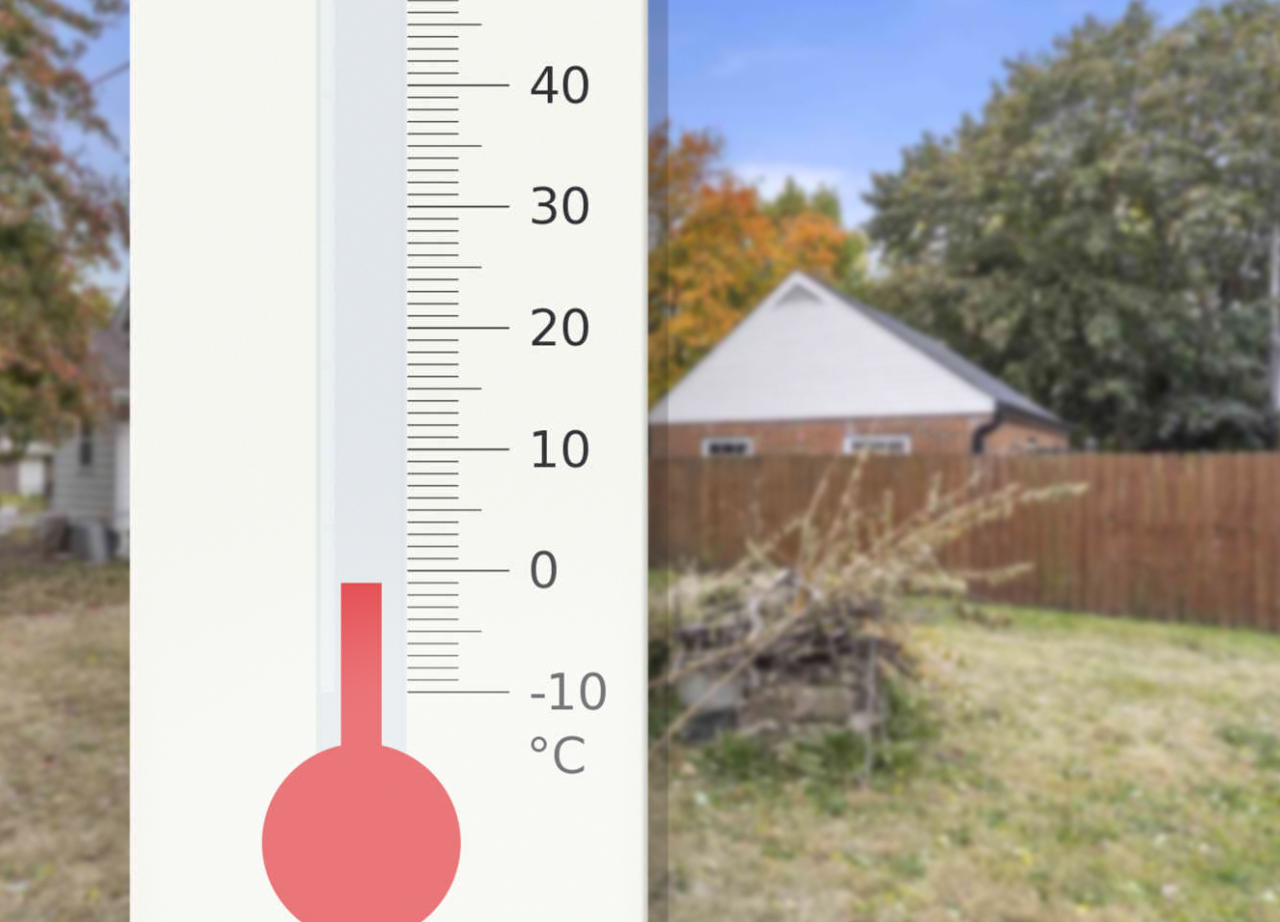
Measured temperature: -1 °C
